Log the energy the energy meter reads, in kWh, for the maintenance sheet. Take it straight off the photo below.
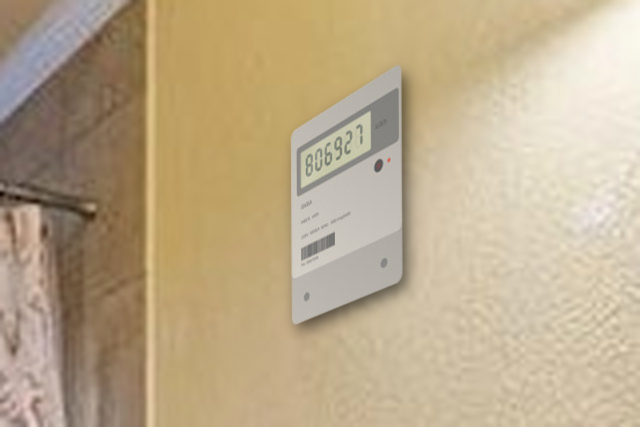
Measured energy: 806927 kWh
